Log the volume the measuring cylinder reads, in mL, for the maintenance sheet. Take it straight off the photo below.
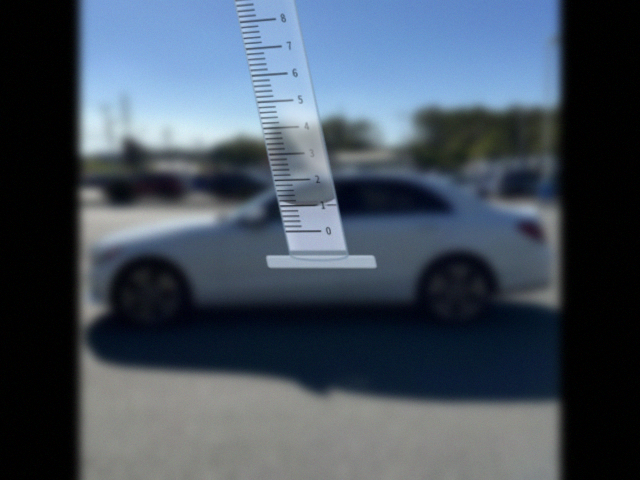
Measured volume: 1 mL
